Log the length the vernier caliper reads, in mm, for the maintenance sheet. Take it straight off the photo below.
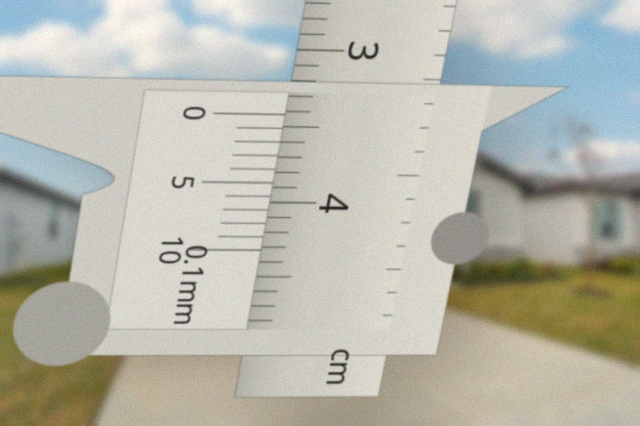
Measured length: 34.2 mm
